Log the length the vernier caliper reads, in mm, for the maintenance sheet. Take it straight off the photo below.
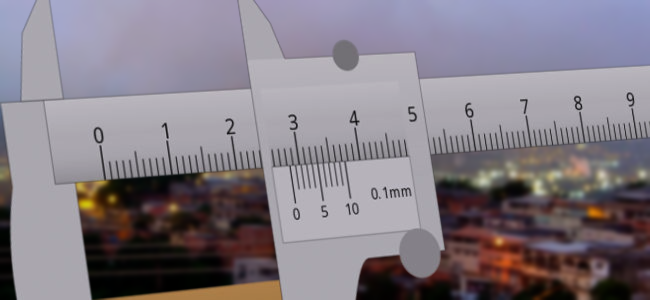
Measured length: 28.5 mm
